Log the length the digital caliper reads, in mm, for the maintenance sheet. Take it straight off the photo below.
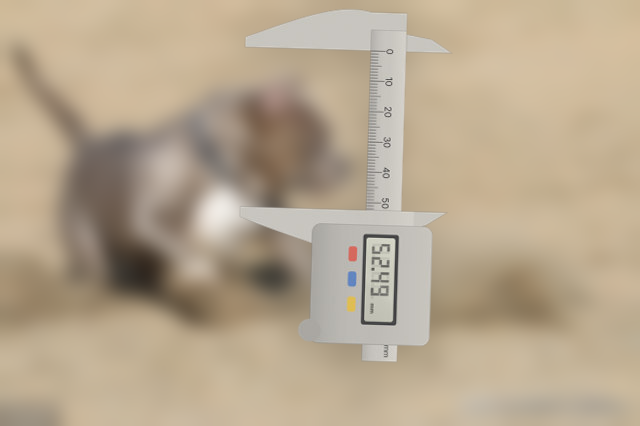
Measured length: 52.49 mm
